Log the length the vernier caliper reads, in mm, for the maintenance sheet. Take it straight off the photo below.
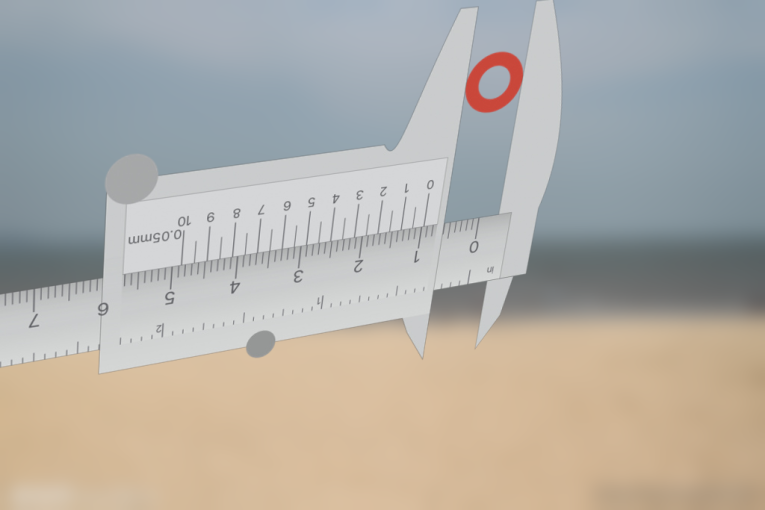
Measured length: 9.6 mm
